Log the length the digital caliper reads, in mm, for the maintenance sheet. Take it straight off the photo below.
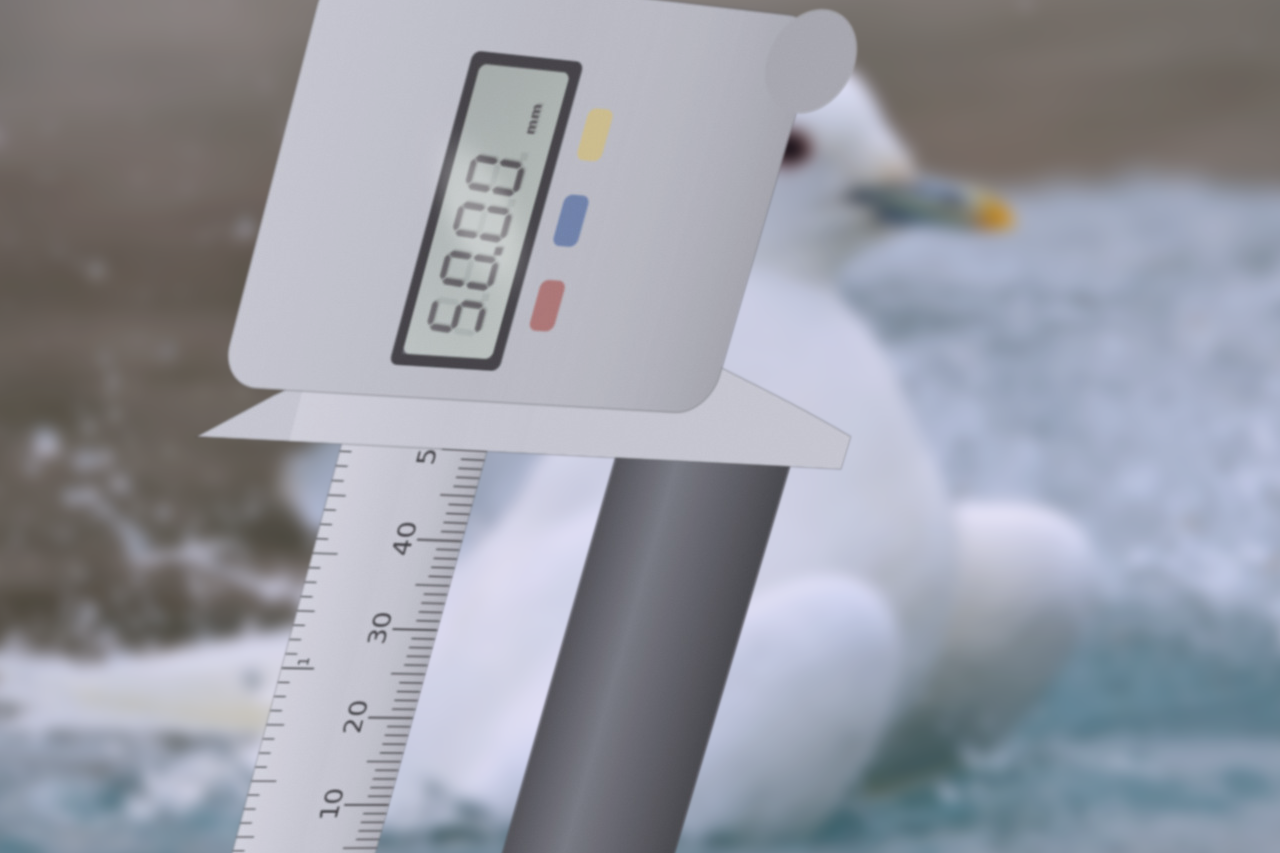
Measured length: 50.00 mm
